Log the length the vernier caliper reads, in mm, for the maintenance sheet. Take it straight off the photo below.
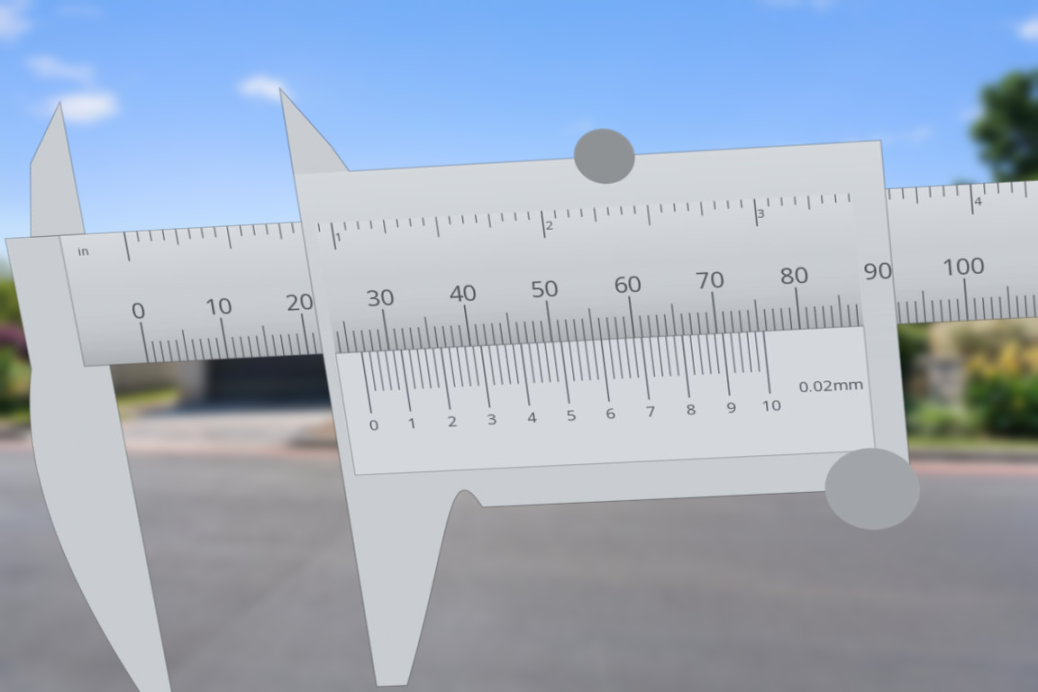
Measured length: 26.6 mm
